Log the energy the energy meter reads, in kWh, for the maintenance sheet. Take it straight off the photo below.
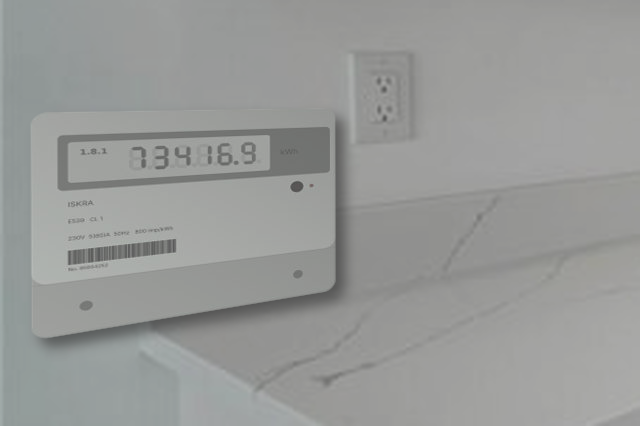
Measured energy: 73416.9 kWh
